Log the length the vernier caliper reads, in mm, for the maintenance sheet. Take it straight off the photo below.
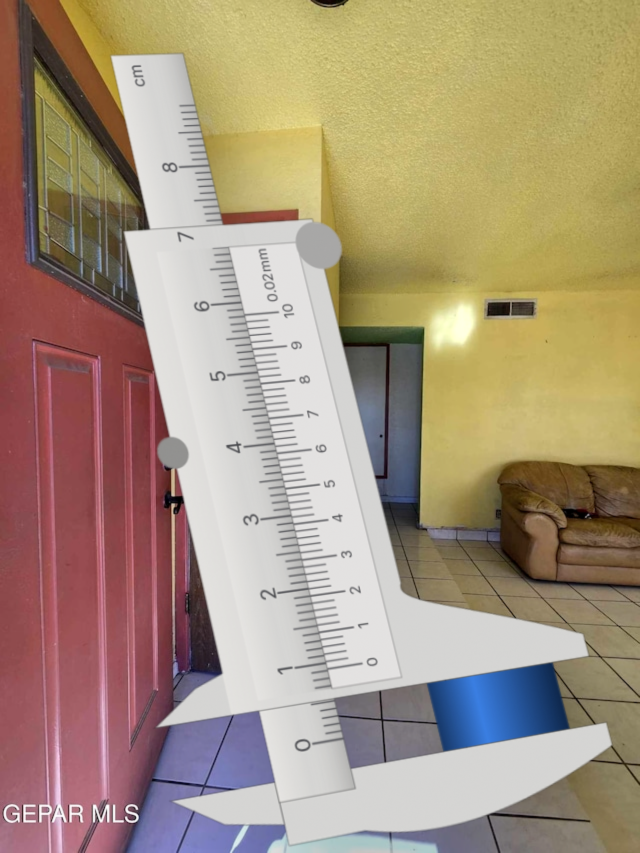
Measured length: 9.2 mm
